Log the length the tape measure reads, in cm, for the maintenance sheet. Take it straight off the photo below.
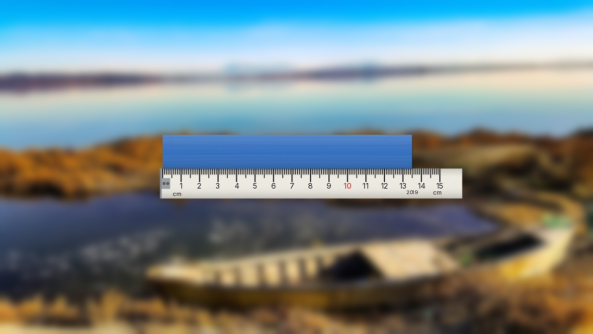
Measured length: 13.5 cm
